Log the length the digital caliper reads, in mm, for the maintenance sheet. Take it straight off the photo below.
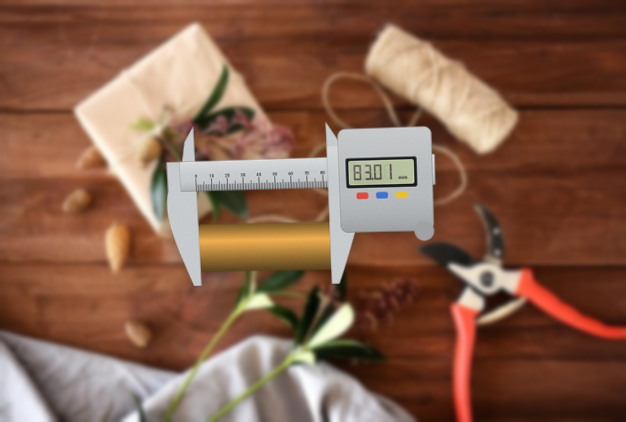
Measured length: 83.01 mm
